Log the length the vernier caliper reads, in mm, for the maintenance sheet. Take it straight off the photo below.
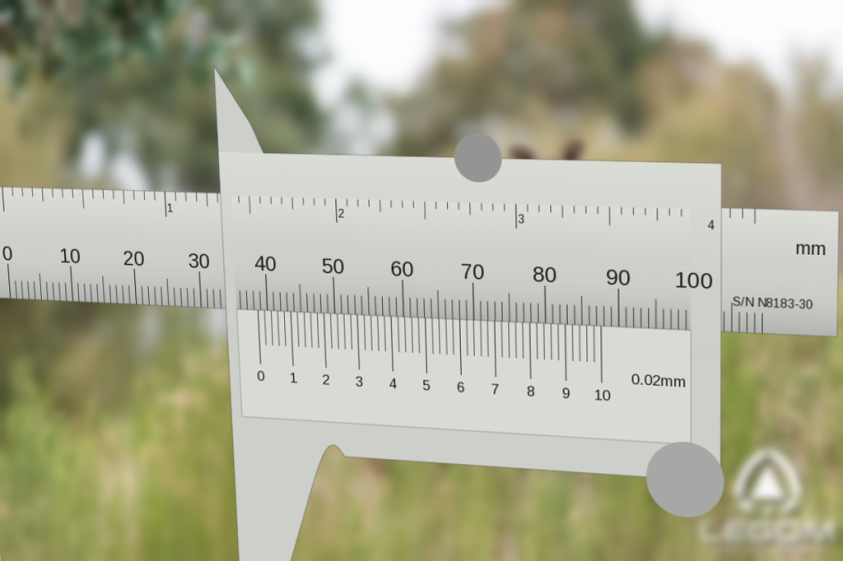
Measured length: 38.6 mm
